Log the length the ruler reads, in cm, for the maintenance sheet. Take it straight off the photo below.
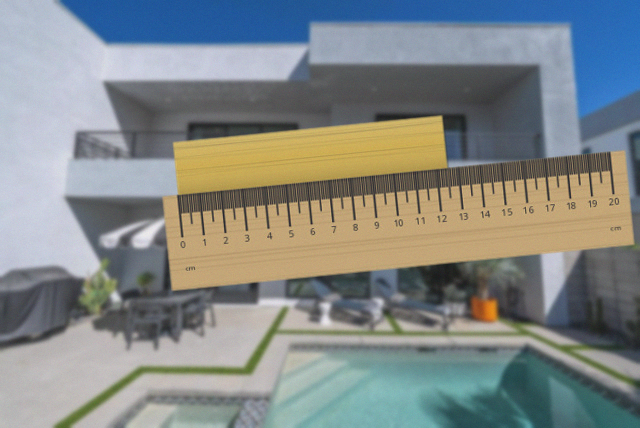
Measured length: 12.5 cm
